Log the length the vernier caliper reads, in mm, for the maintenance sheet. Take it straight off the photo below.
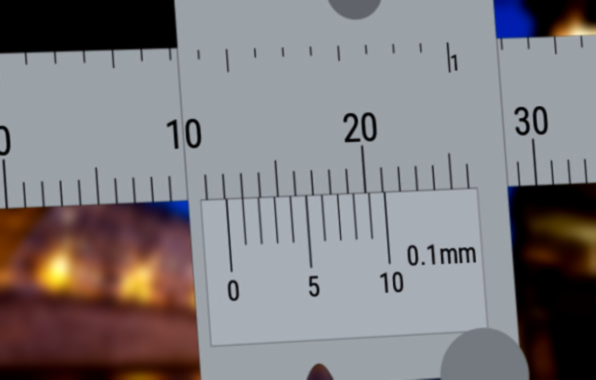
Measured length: 12.1 mm
